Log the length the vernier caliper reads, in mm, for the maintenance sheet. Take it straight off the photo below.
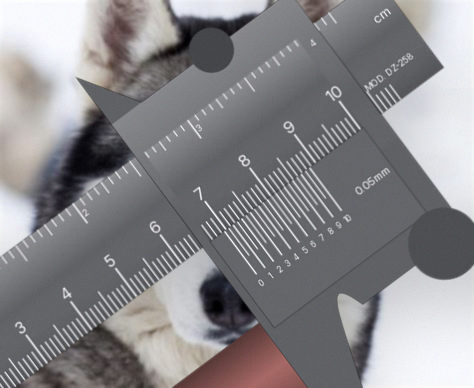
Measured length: 69.6 mm
